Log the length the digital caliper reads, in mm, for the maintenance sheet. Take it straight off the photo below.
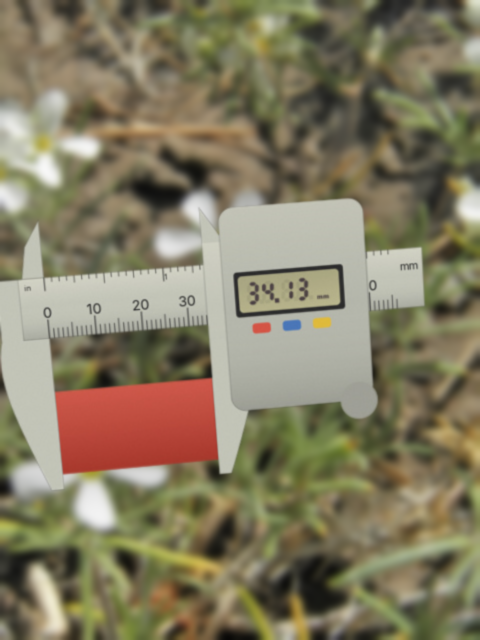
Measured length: 34.13 mm
